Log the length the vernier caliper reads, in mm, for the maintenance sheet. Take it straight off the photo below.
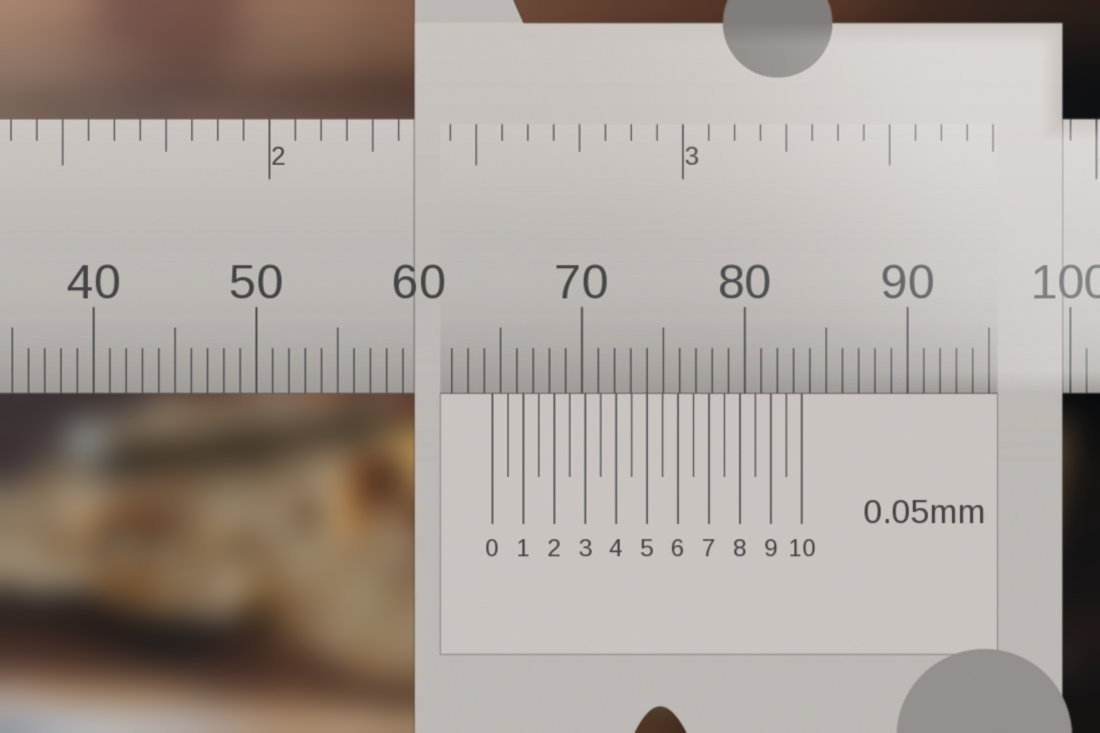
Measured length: 64.5 mm
